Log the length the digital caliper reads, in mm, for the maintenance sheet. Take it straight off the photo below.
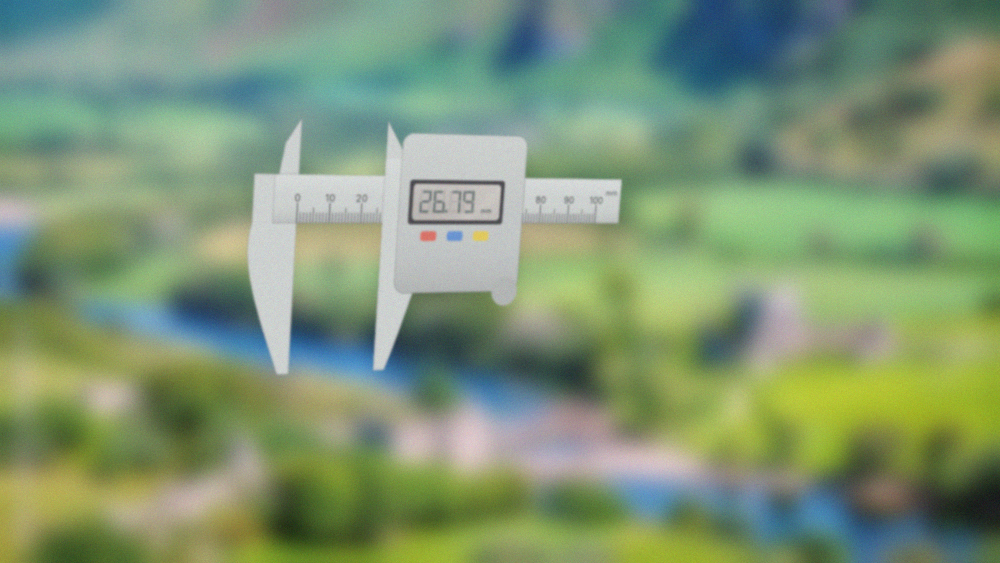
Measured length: 26.79 mm
